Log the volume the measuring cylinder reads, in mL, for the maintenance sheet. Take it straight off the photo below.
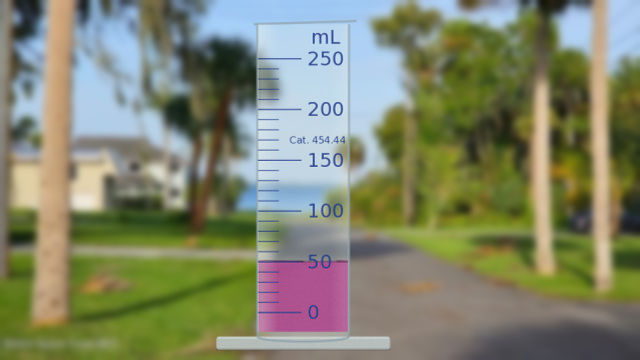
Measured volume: 50 mL
